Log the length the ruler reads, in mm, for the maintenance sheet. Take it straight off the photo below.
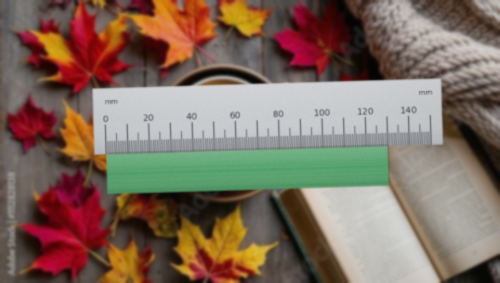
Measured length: 130 mm
